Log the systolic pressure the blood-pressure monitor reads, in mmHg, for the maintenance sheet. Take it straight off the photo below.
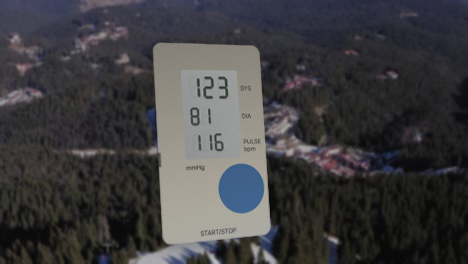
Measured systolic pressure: 123 mmHg
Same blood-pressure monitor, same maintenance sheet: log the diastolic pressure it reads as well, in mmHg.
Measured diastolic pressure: 81 mmHg
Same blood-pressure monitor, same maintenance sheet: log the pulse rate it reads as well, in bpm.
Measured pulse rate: 116 bpm
